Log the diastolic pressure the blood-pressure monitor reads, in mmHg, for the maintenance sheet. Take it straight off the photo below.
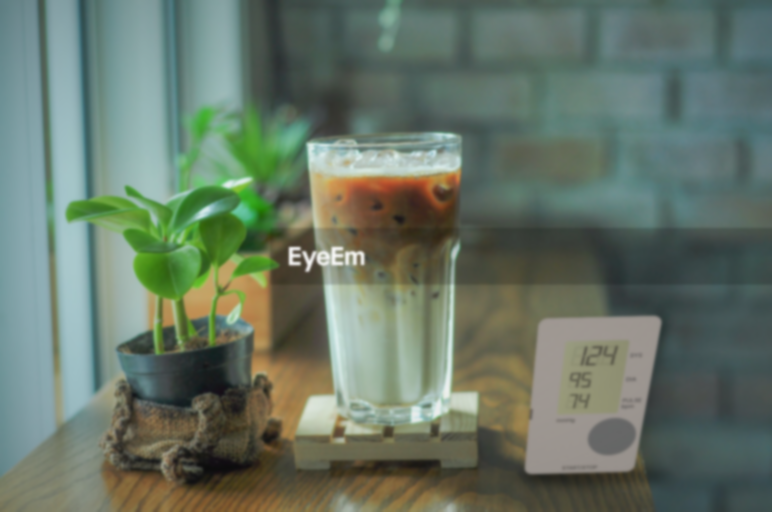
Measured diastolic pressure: 95 mmHg
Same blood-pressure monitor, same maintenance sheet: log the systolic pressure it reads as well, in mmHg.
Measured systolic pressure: 124 mmHg
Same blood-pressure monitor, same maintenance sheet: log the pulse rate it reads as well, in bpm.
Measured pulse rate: 74 bpm
